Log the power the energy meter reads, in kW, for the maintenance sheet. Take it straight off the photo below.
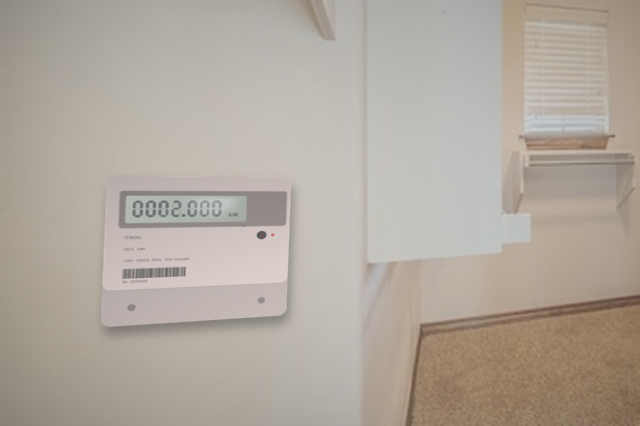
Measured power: 2.000 kW
